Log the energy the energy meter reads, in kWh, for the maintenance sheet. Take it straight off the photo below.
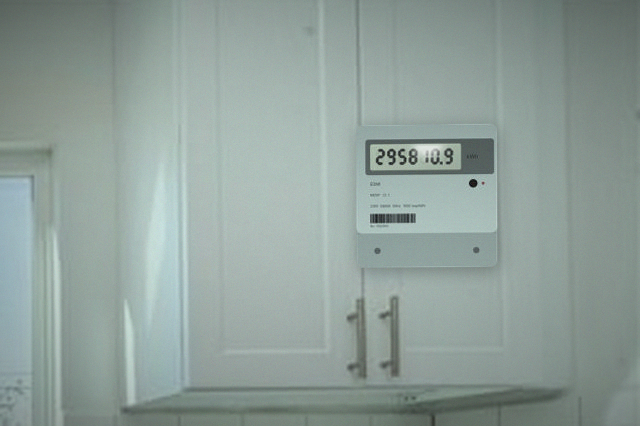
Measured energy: 295810.9 kWh
